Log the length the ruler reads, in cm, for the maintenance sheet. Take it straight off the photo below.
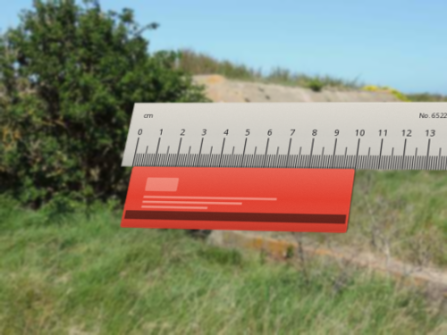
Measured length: 10 cm
